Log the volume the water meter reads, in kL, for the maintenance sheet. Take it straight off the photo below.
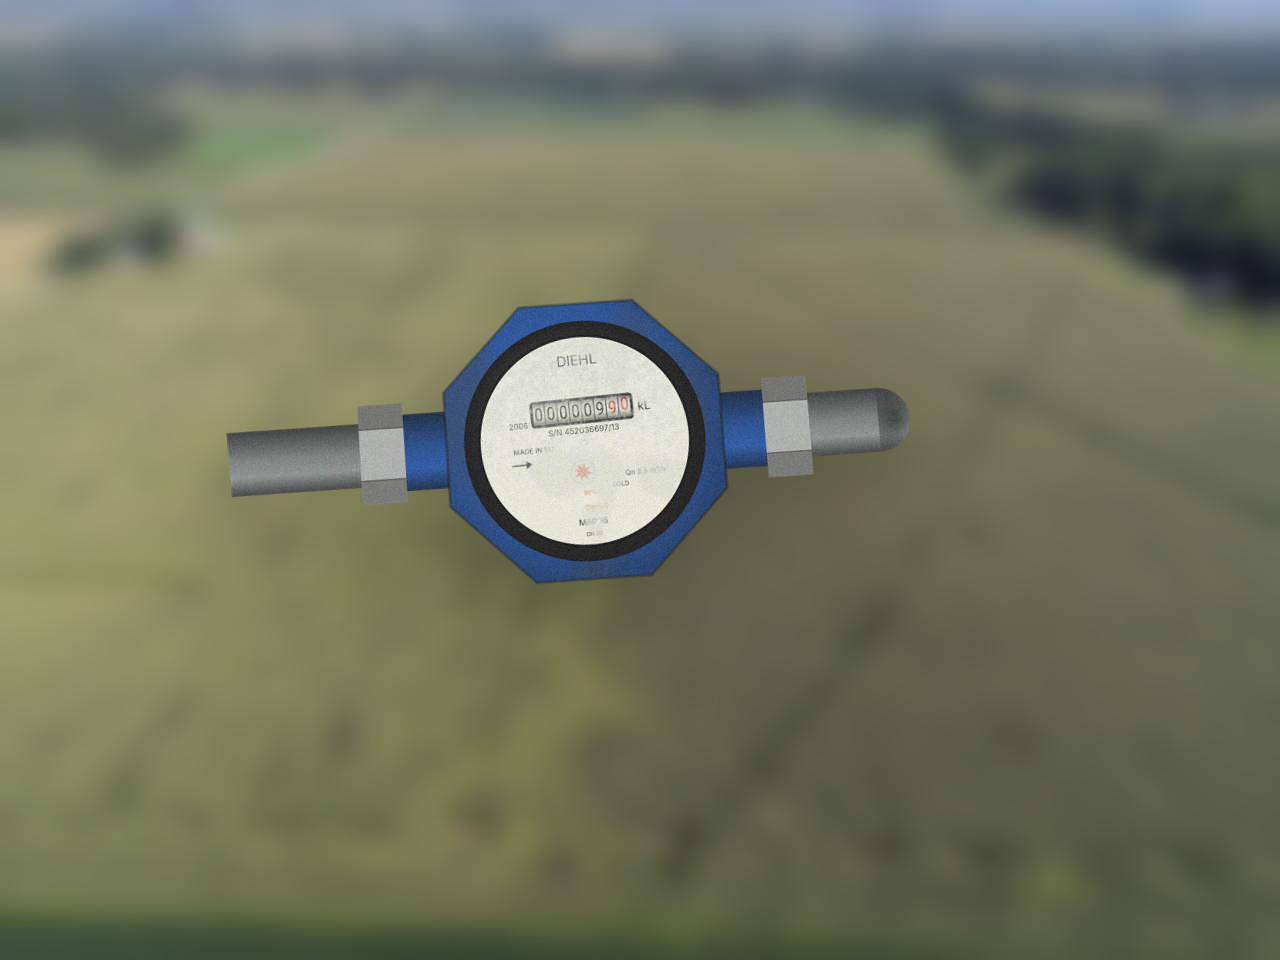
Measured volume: 9.90 kL
